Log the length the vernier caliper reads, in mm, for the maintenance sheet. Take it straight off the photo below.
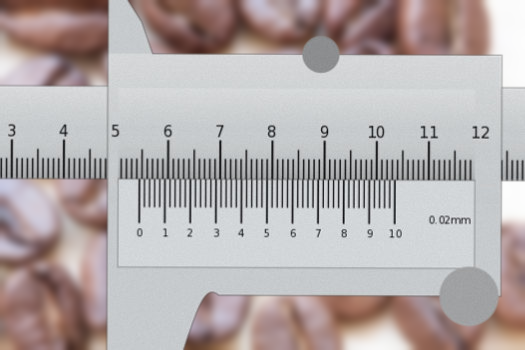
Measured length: 54.5 mm
